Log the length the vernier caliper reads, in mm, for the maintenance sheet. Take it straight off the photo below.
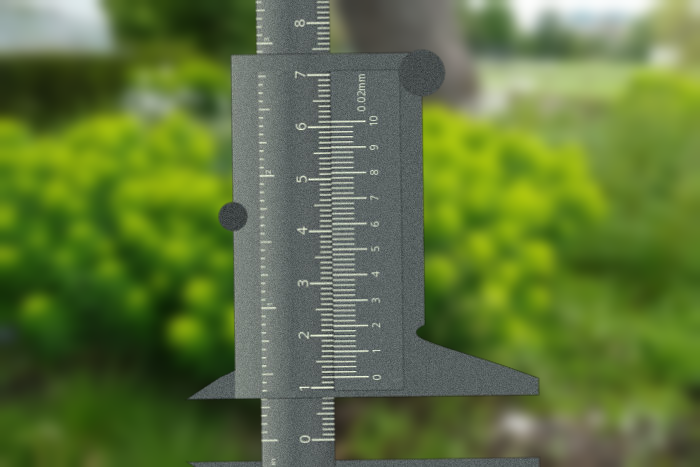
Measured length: 12.0 mm
